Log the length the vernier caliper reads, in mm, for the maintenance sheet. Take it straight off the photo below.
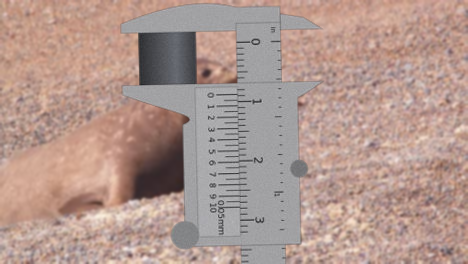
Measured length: 8.8 mm
